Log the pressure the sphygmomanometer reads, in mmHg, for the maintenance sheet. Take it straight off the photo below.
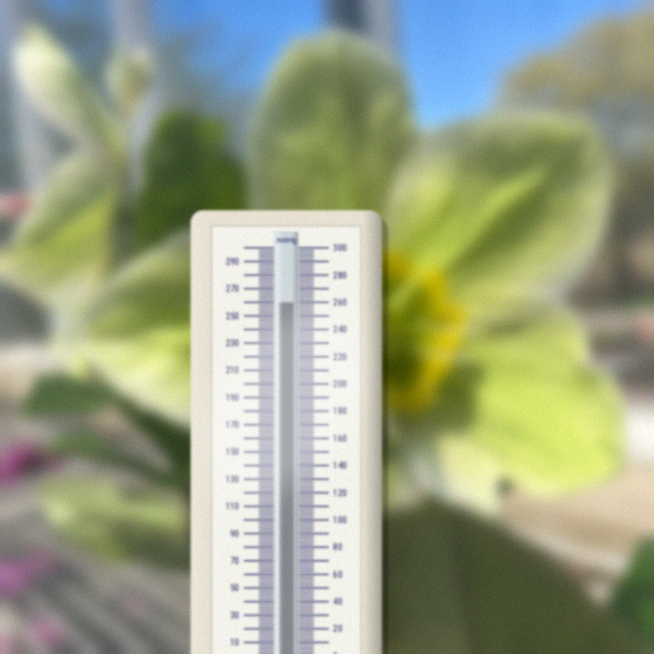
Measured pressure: 260 mmHg
